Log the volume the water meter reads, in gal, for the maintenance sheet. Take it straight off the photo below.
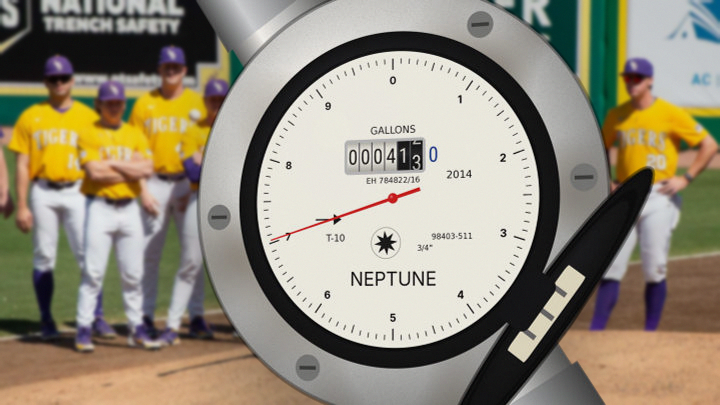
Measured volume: 4127.0 gal
